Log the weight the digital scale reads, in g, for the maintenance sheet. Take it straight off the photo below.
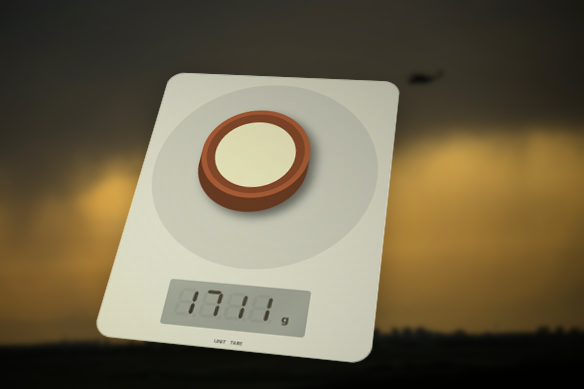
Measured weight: 1711 g
